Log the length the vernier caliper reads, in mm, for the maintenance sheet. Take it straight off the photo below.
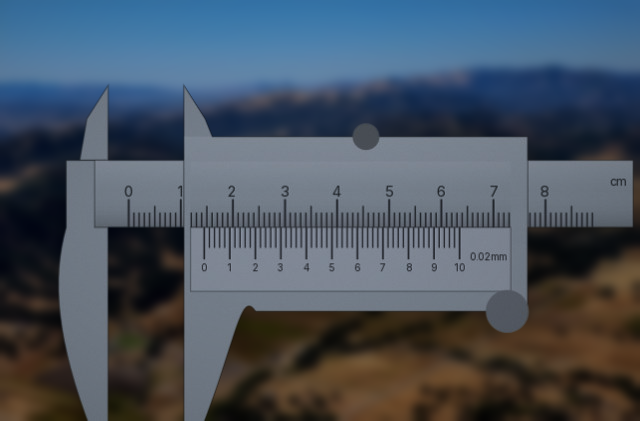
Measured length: 14.5 mm
